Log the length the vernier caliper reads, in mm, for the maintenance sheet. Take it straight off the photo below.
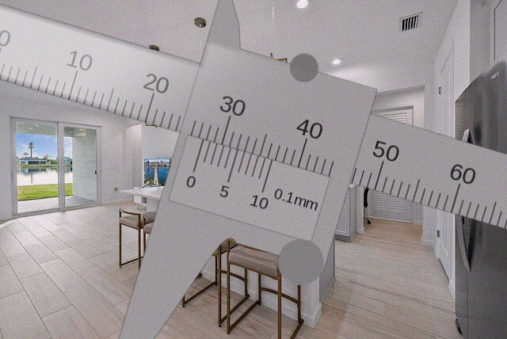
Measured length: 27.6 mm
